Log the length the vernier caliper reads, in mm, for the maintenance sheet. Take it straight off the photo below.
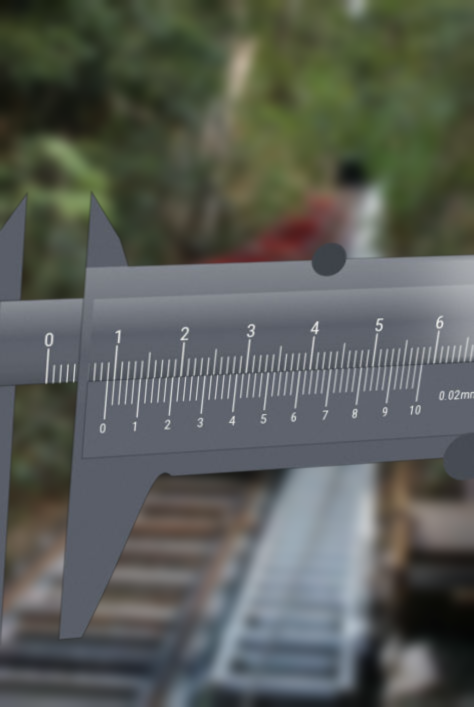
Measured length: 9.0 mm
